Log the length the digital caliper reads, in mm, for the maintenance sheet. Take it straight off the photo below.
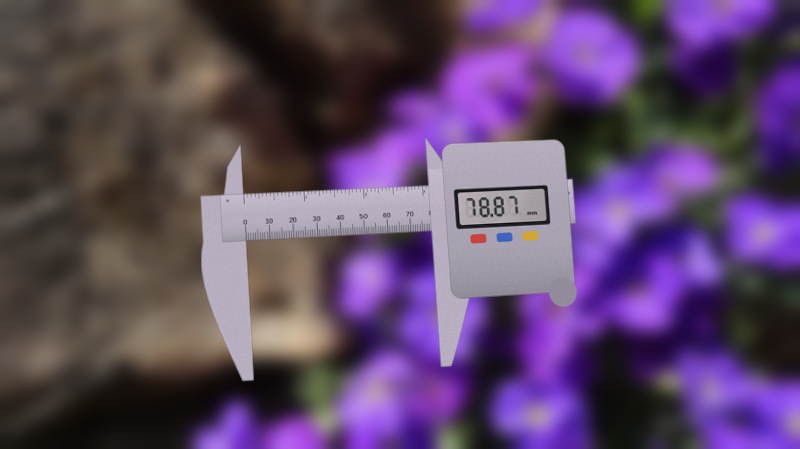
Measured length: 78.87 mm
